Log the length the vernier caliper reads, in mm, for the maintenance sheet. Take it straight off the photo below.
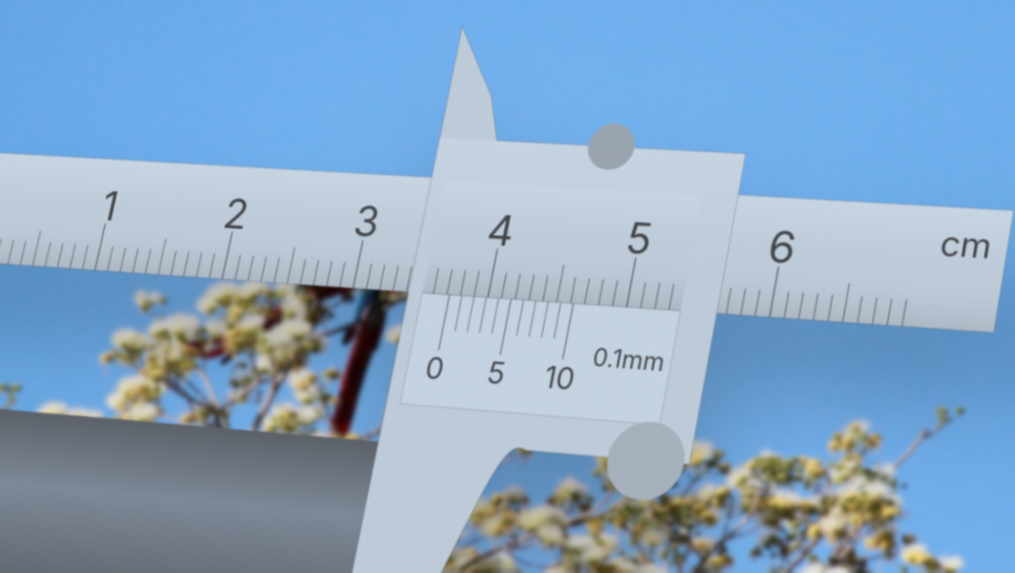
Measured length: 37.2 mm
